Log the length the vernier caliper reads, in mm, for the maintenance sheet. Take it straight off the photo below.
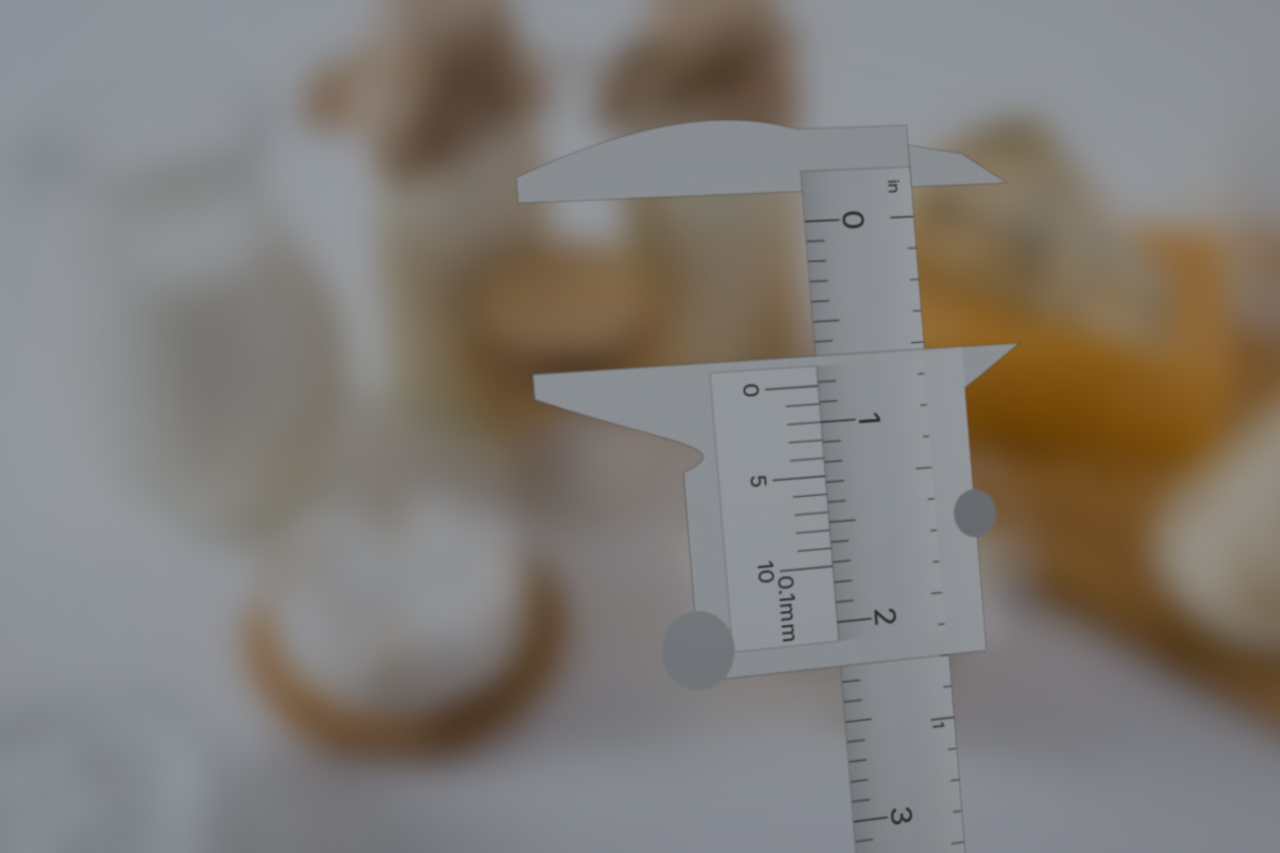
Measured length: 8.2 mm
